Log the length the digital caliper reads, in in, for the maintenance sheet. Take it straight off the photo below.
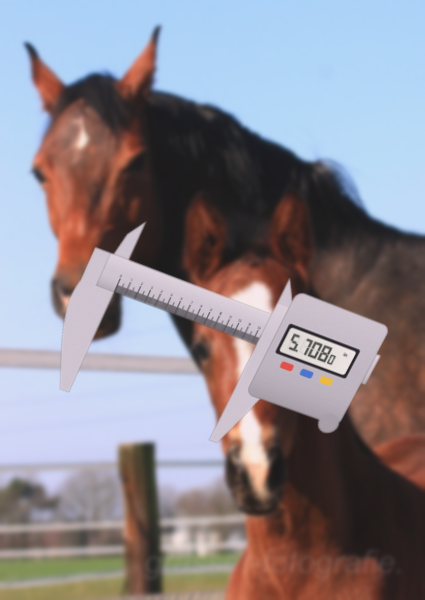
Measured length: 5.7080 in
